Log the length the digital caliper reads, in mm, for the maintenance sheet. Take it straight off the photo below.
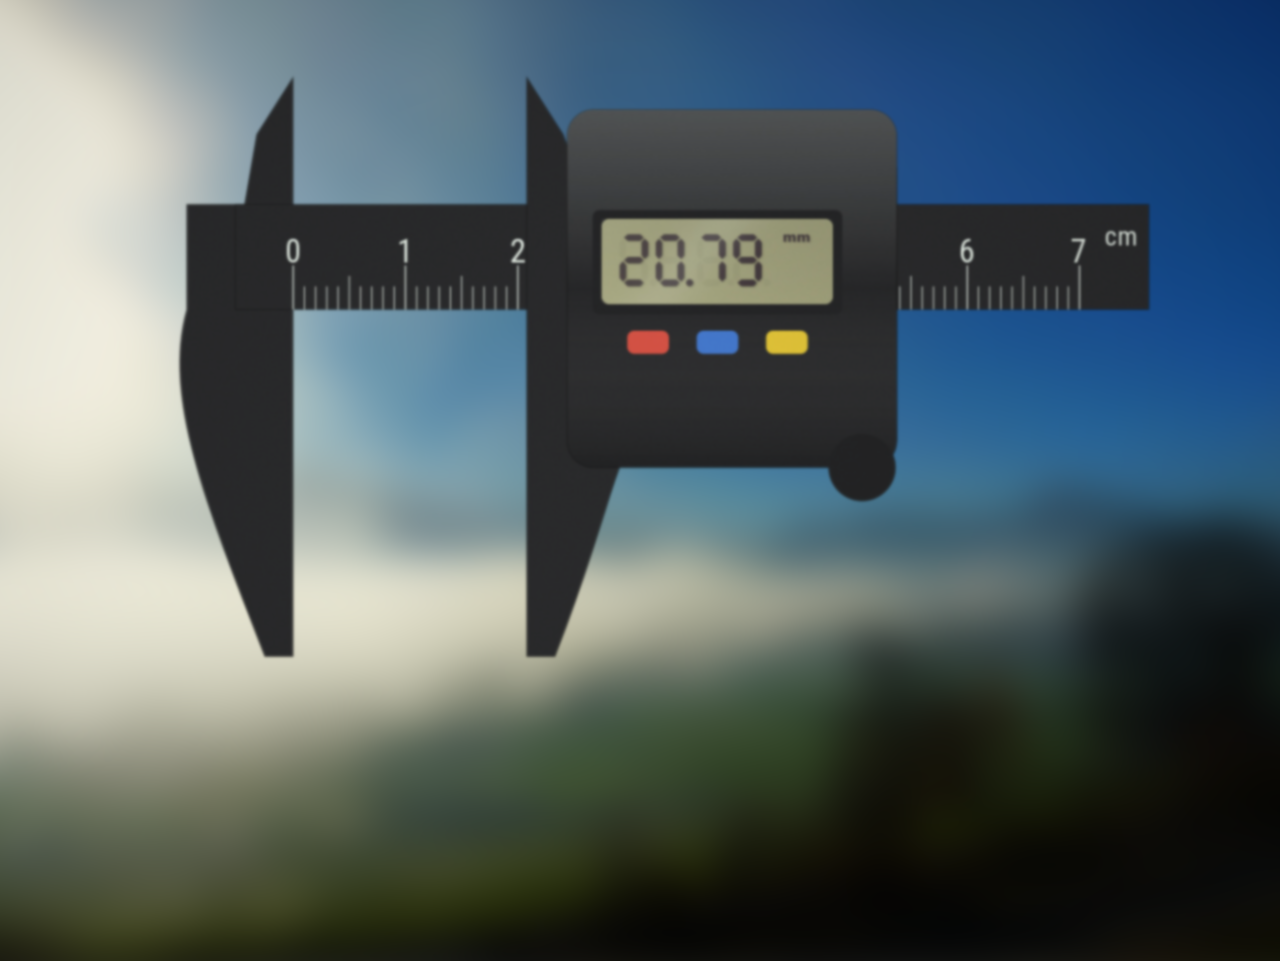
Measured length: 20.79 mm
